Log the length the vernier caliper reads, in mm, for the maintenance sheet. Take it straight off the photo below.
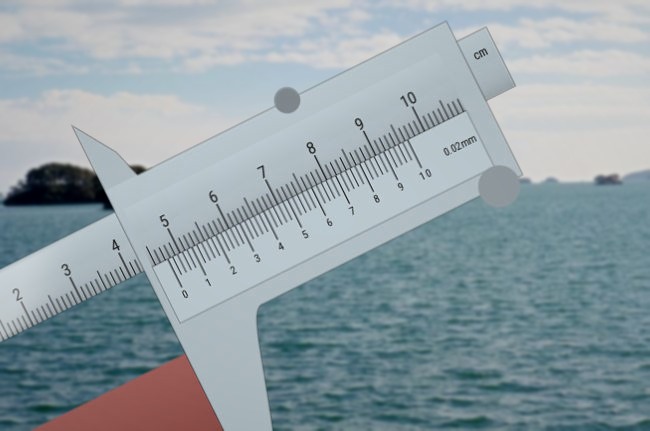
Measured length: 47.5 mm
